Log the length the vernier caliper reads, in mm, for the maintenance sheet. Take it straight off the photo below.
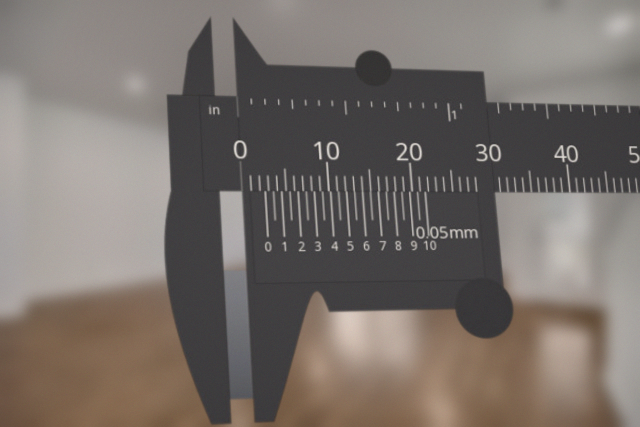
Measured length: 2.6 mm
